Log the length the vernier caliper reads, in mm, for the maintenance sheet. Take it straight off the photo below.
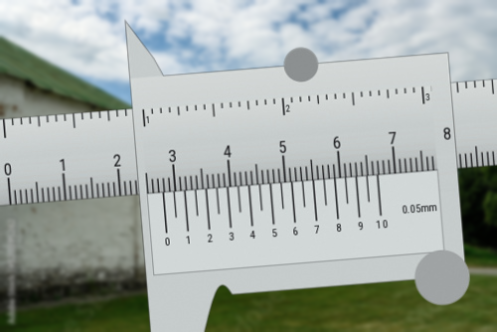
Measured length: 27.8 mm
